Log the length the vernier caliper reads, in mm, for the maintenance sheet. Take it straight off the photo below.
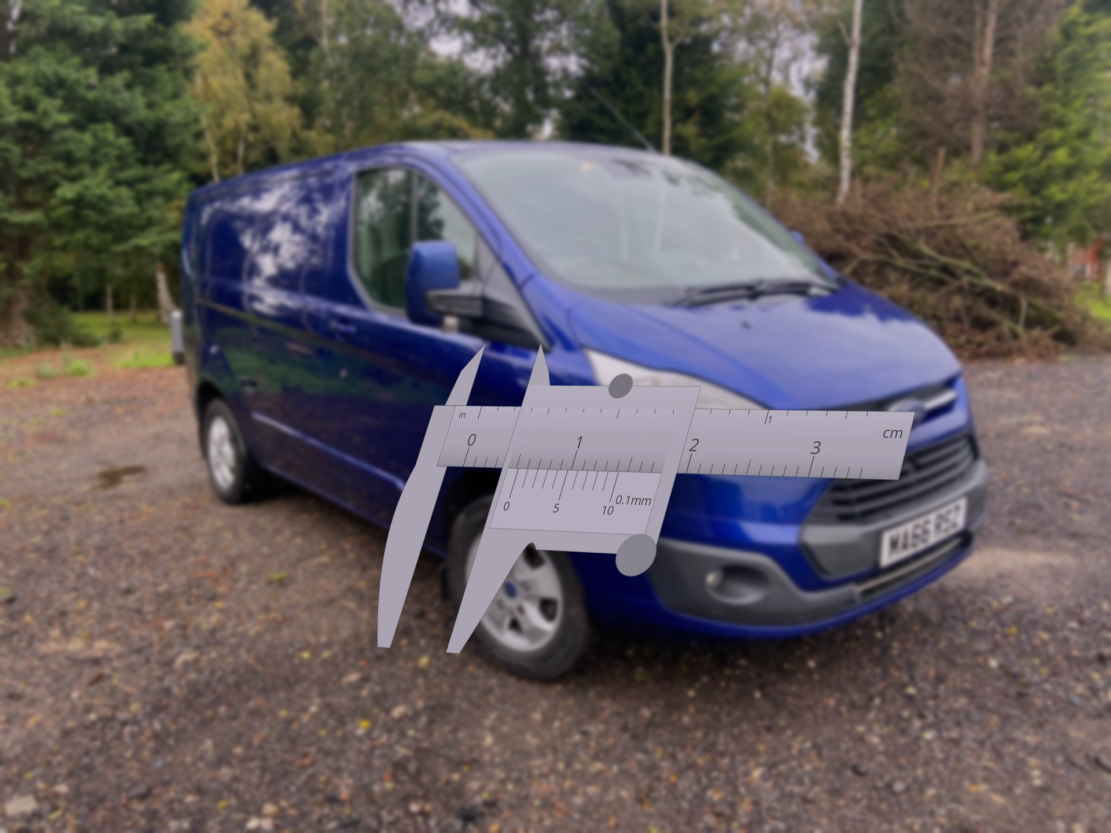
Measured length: 5.2 mm
